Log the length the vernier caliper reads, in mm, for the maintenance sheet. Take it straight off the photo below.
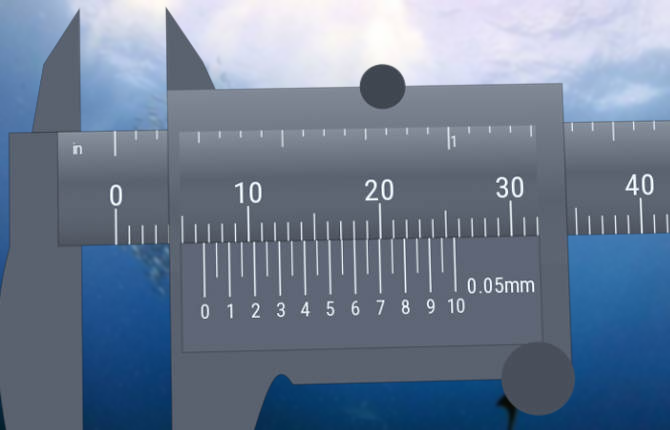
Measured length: 6.6 mm
